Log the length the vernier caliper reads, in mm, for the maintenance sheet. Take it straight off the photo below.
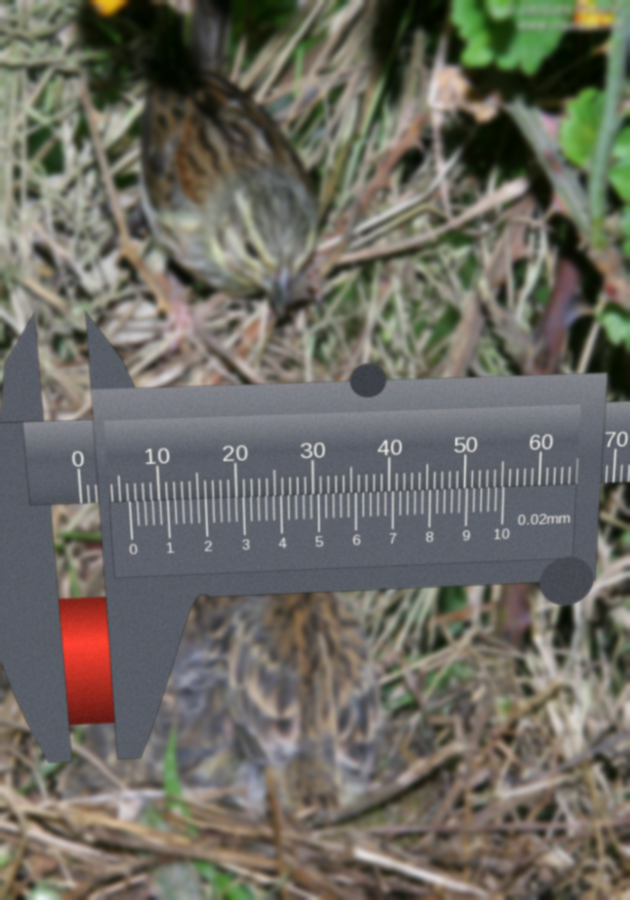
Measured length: 6.2 mm
